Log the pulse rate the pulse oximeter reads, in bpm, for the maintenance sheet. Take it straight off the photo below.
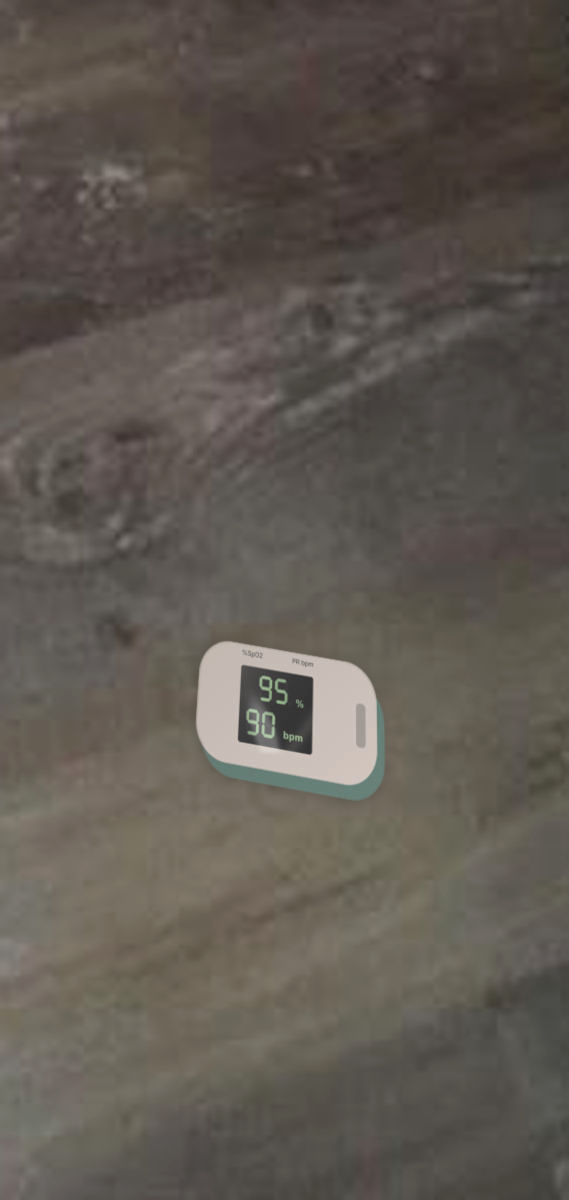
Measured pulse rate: 90 bpm
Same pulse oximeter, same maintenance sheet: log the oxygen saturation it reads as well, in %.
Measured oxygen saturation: 95 %
